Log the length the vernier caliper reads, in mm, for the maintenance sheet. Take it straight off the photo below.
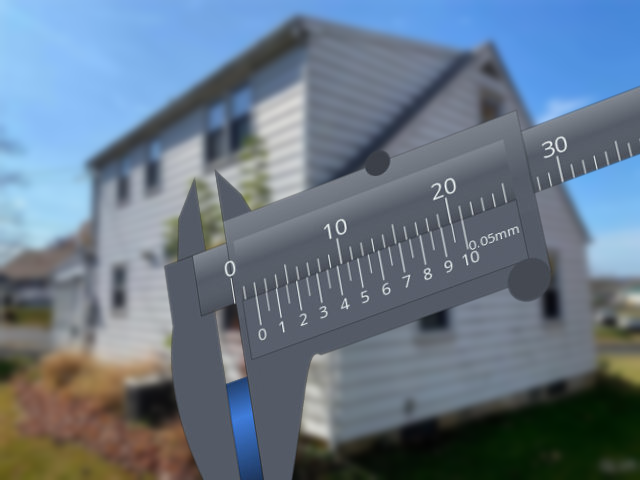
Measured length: 2.0 mm
